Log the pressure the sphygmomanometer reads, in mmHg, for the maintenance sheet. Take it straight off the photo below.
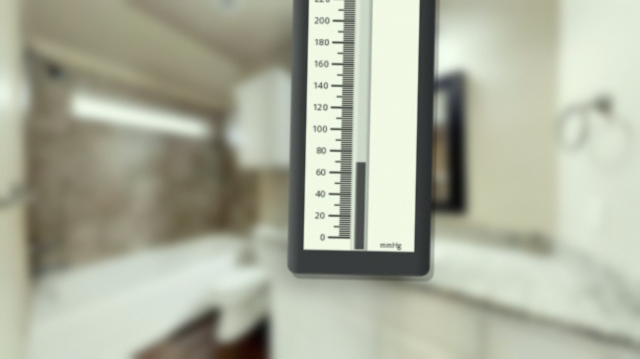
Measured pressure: 70 mmHg
